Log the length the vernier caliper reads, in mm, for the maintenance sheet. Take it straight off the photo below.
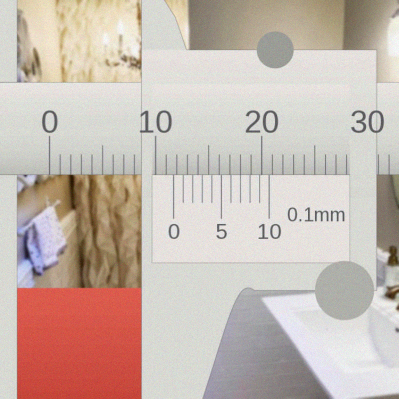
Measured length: 11.7 mm
